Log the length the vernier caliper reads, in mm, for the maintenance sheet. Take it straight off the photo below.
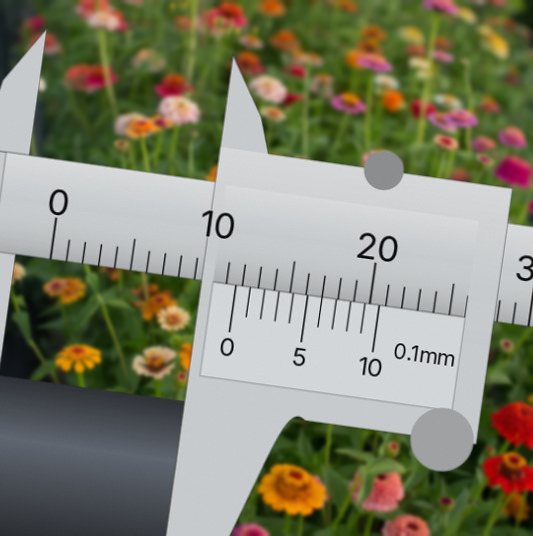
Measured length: 11.6 mm
